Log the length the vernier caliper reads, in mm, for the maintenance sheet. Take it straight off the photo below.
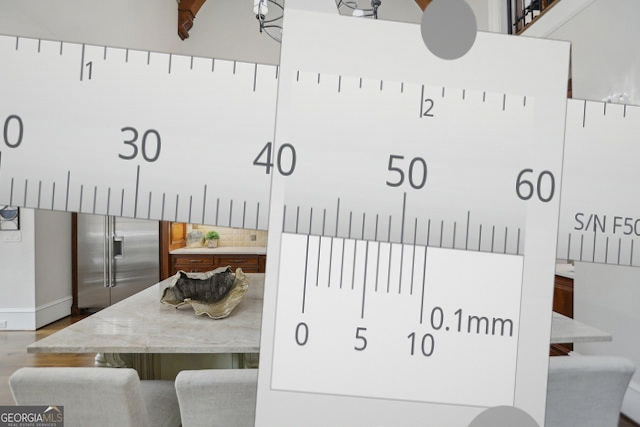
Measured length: 42.9 mm
